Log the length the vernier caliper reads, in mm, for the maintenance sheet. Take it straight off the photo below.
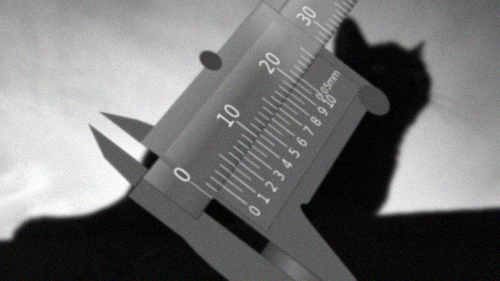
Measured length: 2.0 mm
